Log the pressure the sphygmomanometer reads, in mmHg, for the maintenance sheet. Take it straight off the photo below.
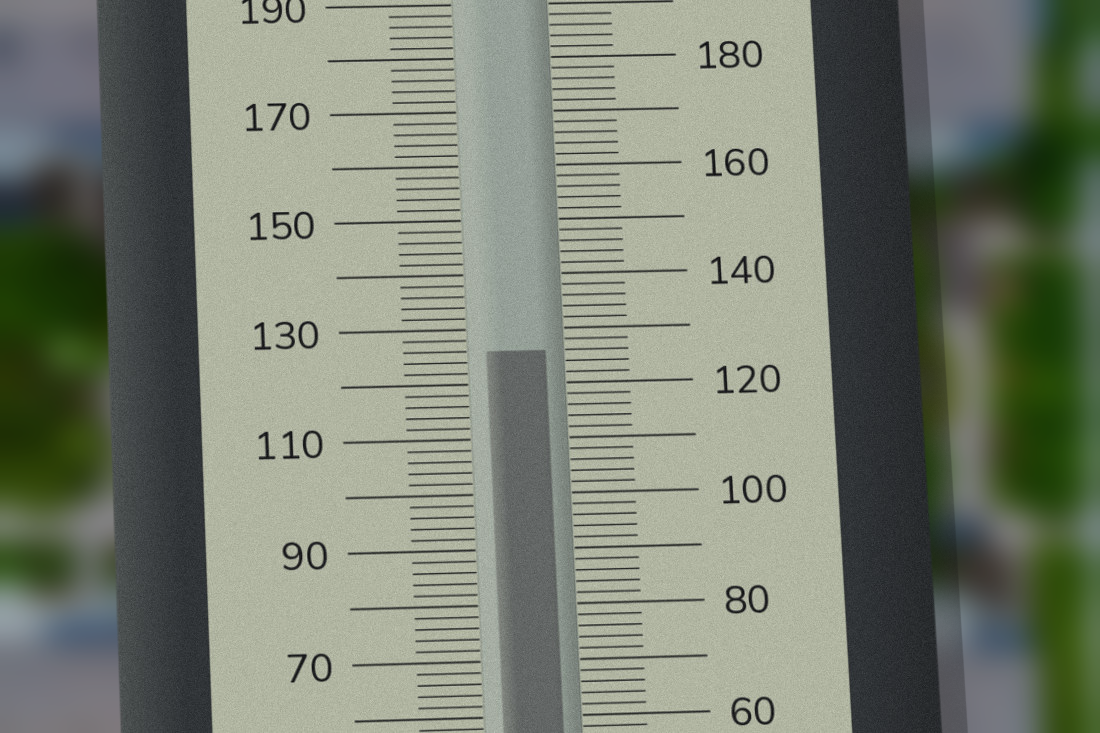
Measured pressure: 126 mmHg
